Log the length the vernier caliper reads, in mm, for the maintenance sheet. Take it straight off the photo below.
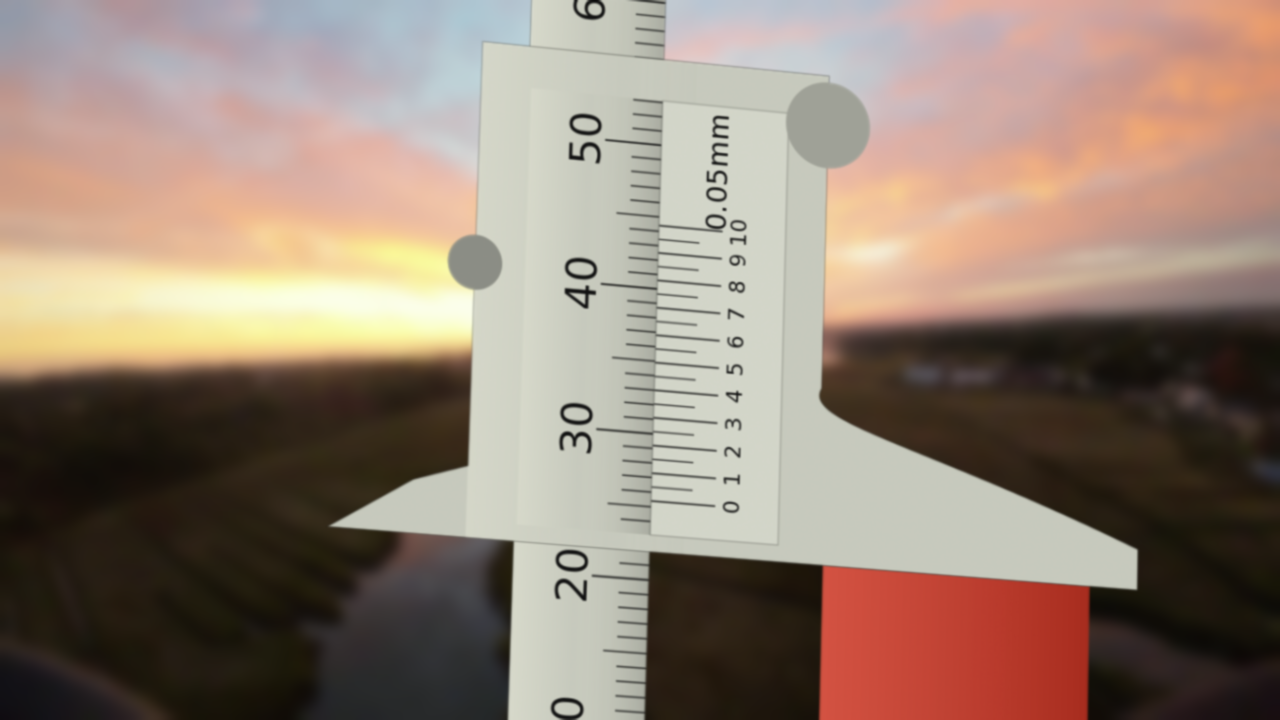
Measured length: 25.4 mm
